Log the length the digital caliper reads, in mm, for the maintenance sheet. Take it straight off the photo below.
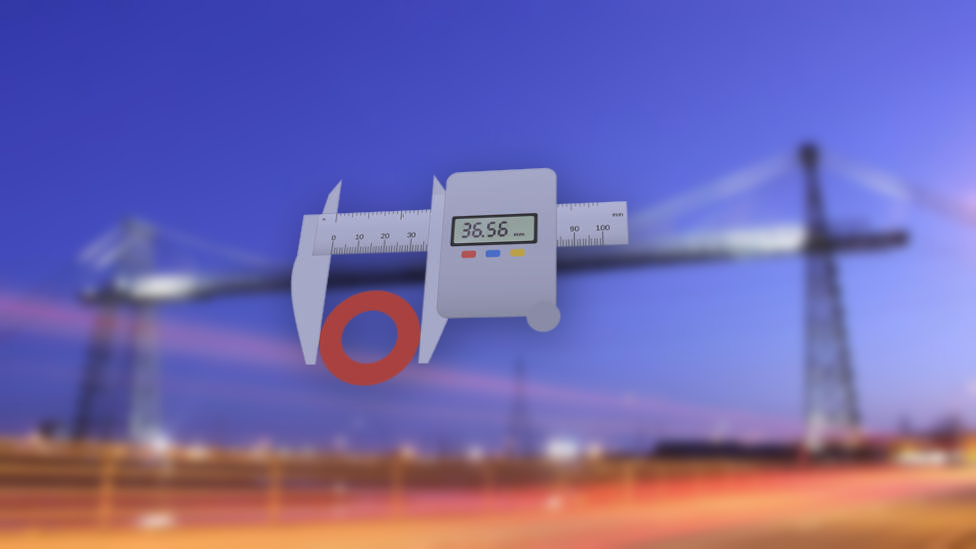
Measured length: 36.56 mm
